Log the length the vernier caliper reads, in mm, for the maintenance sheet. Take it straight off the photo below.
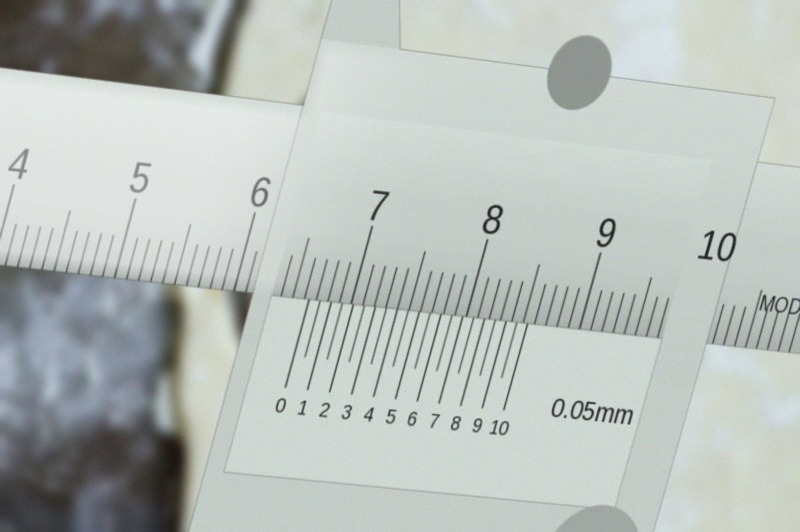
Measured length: 66.4 mm
